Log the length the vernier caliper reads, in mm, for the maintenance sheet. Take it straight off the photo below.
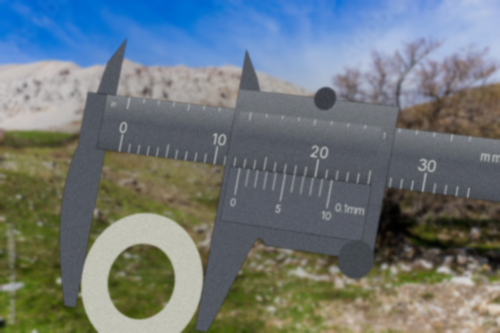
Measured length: 12.6 mm
